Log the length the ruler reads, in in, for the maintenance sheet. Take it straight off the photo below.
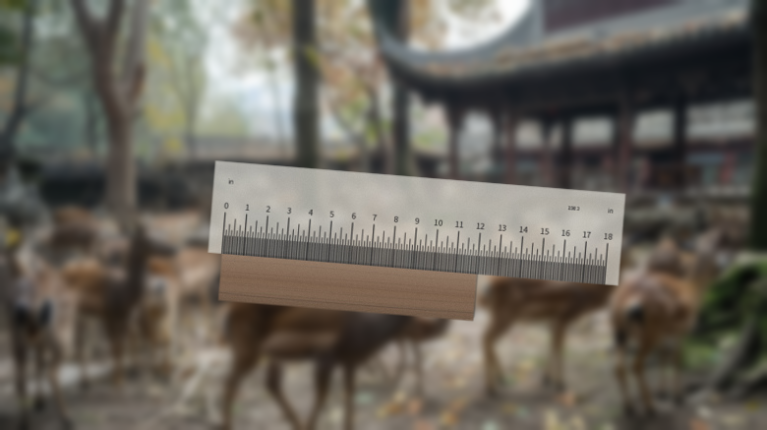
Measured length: 12 in
